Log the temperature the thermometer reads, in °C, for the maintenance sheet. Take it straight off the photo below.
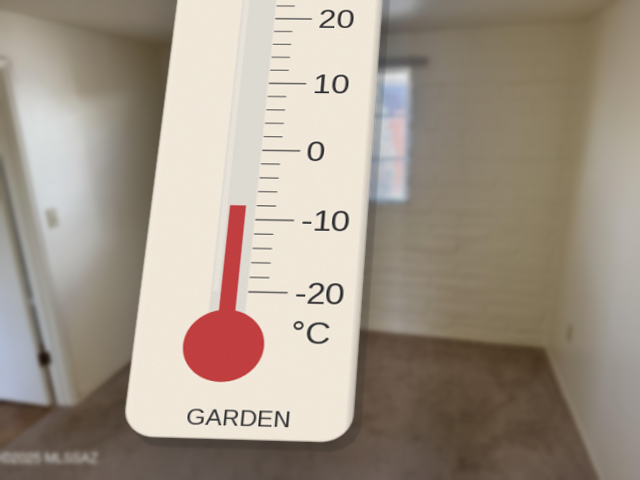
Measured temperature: -8 °C
